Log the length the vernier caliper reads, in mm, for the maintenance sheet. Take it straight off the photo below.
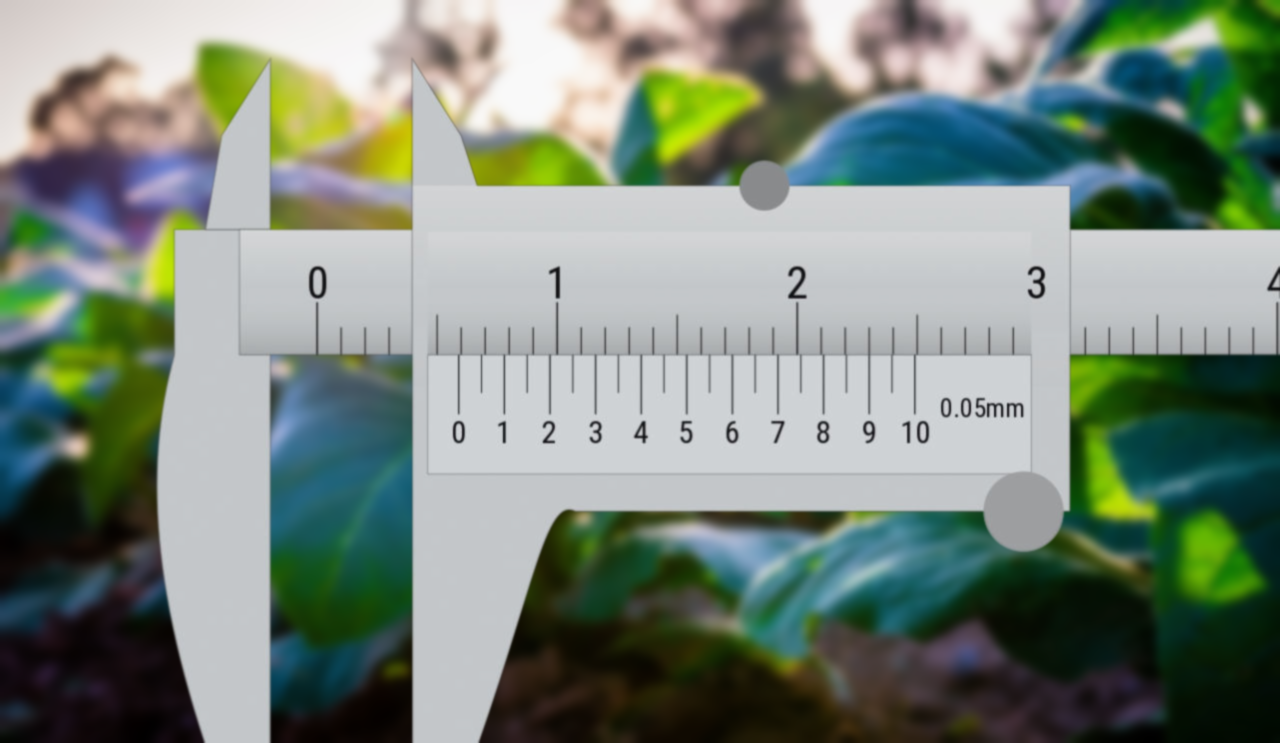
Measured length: 5.9 mm
